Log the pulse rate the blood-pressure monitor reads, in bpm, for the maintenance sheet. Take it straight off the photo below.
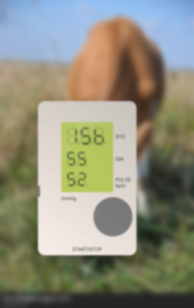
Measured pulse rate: 52 bpm
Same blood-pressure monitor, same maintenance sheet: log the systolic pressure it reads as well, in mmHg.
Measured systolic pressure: 156 mmHg
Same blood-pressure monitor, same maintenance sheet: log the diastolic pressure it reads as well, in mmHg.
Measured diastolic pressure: 55 mmHg
